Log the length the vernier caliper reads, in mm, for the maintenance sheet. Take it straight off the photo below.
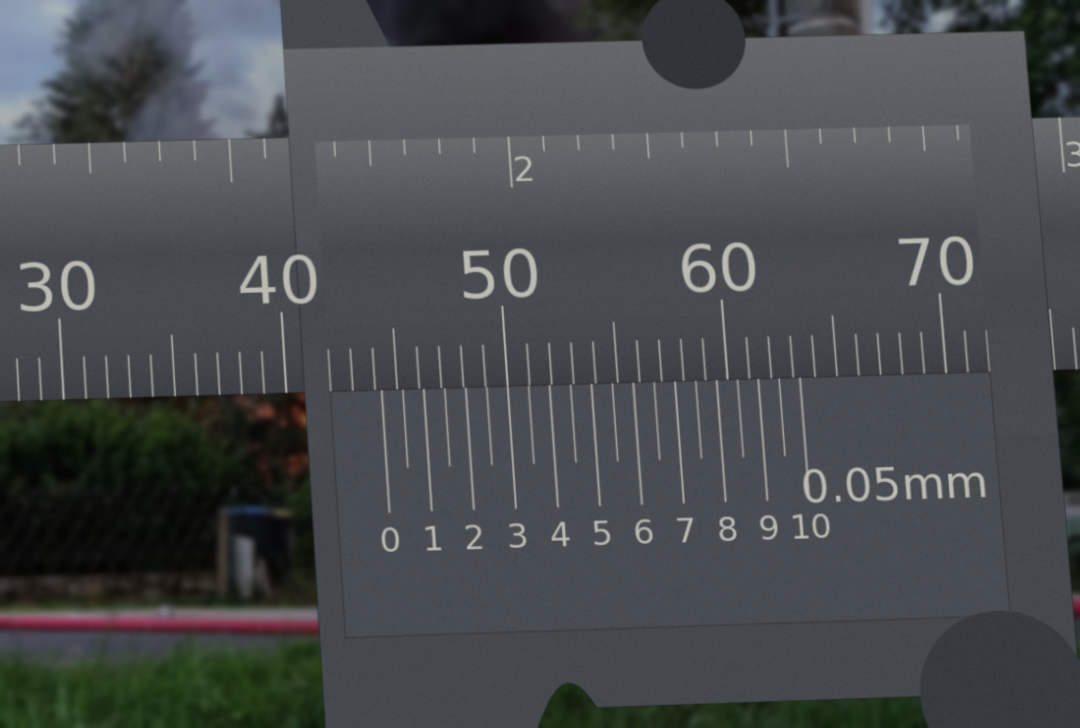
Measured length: 44.3 mm
